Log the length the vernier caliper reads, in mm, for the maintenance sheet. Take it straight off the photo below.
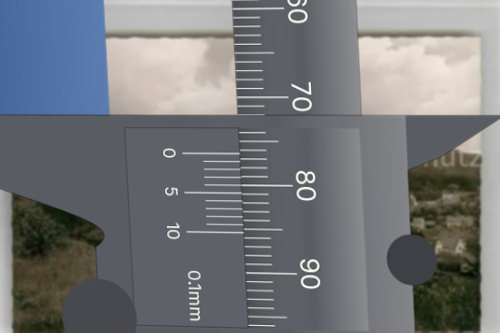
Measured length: 76.4 mm
